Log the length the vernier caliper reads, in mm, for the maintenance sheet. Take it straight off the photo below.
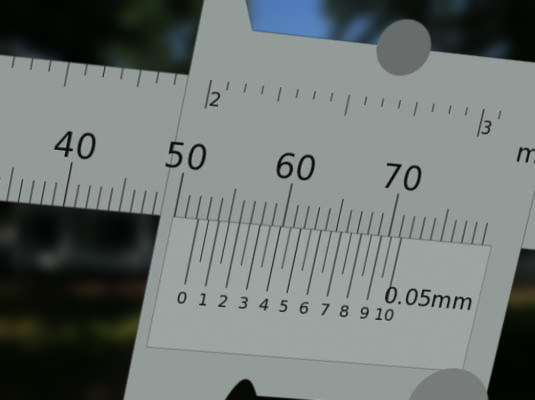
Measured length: 52.2 mm
